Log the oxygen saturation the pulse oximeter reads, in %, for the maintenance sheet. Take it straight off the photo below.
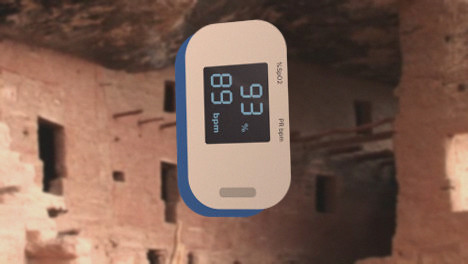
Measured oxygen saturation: 93 %
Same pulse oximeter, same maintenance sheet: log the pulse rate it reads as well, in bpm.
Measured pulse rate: 89 bpm
